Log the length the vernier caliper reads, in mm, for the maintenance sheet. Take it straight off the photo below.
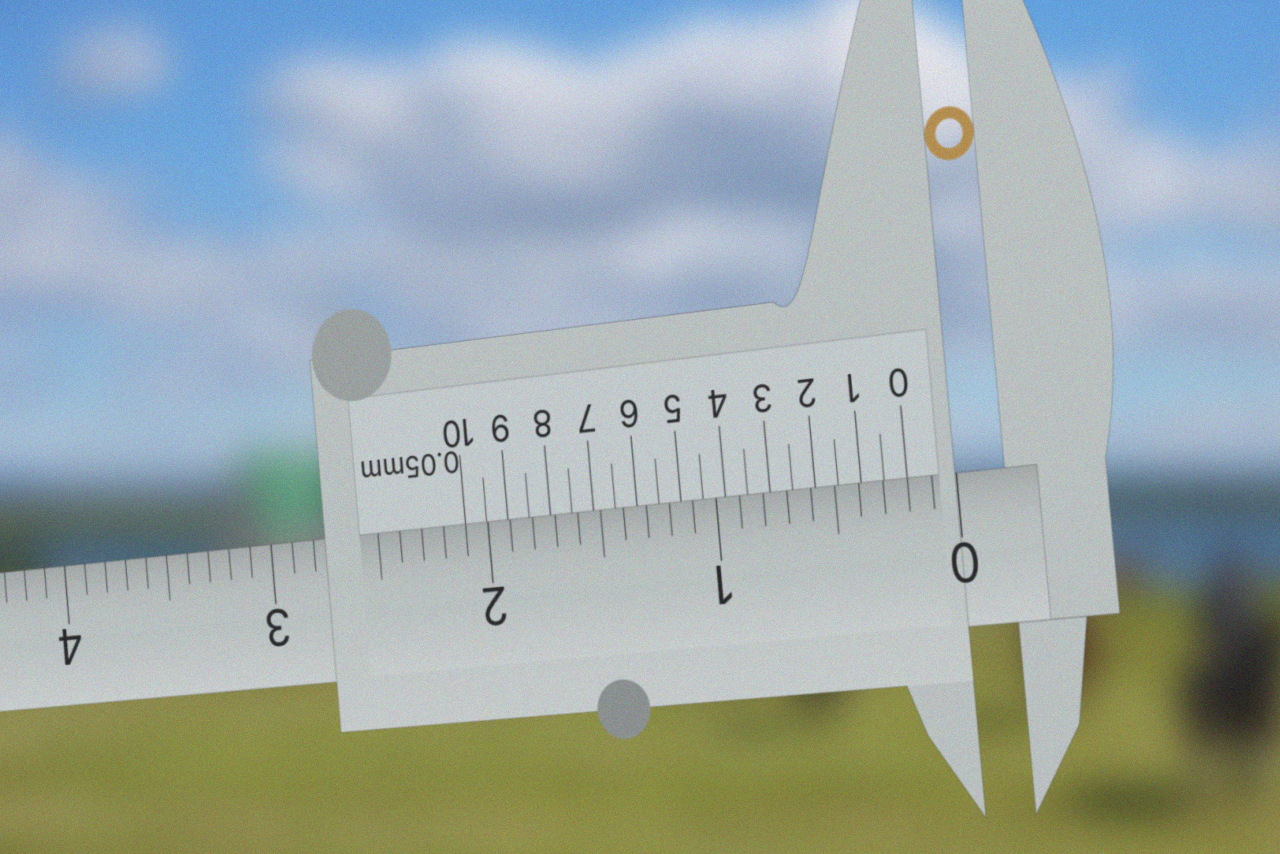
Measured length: 2.0 mm
